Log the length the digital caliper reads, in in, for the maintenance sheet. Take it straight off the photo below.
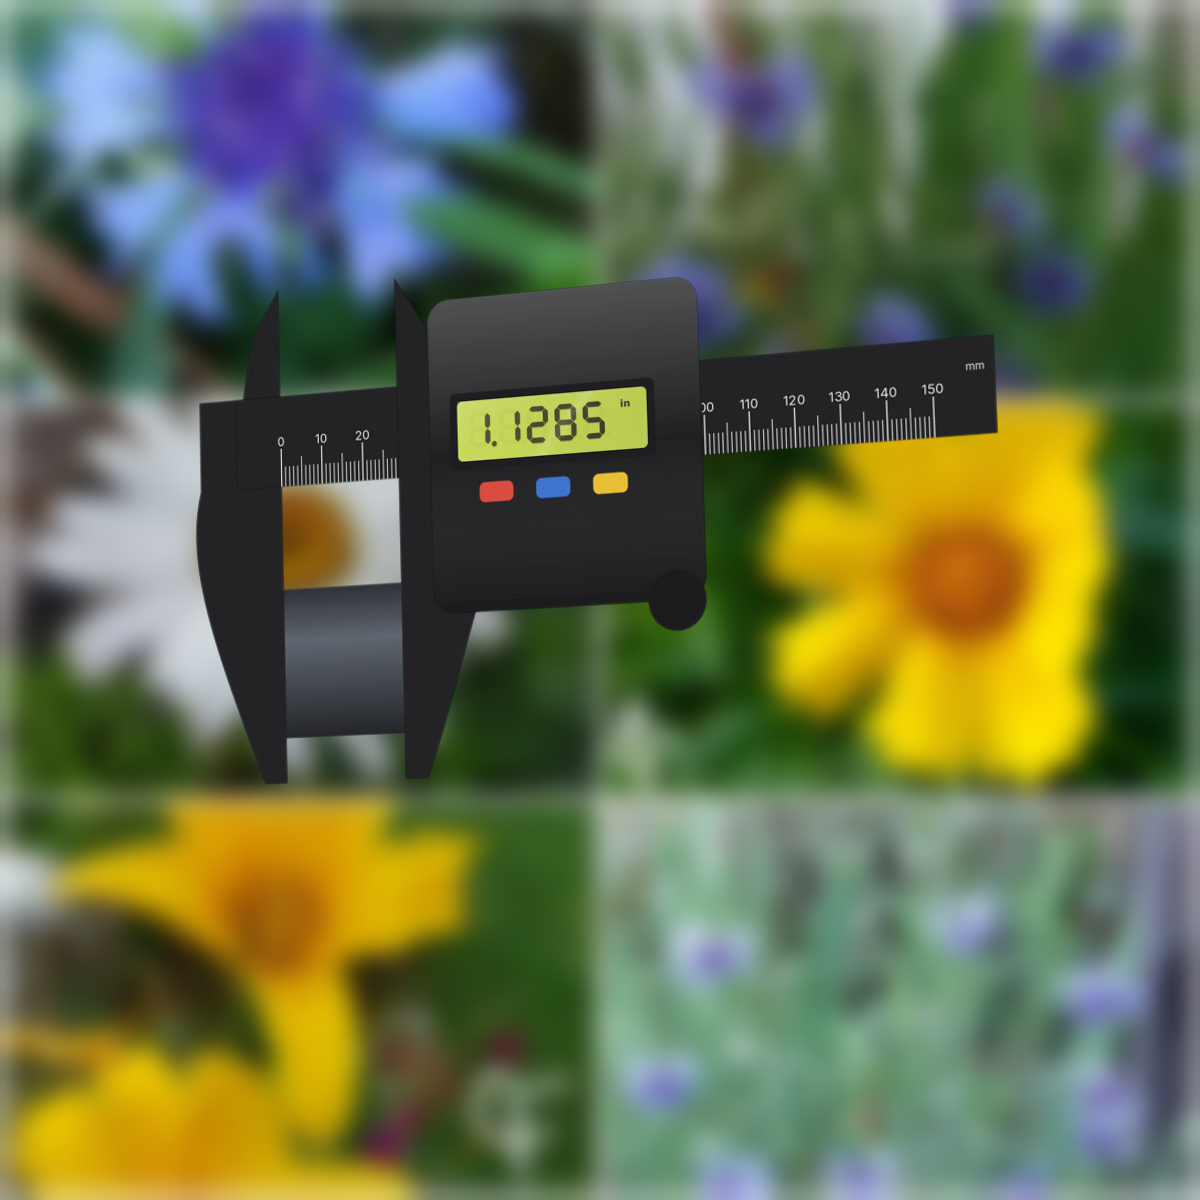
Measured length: 1.1285 in
